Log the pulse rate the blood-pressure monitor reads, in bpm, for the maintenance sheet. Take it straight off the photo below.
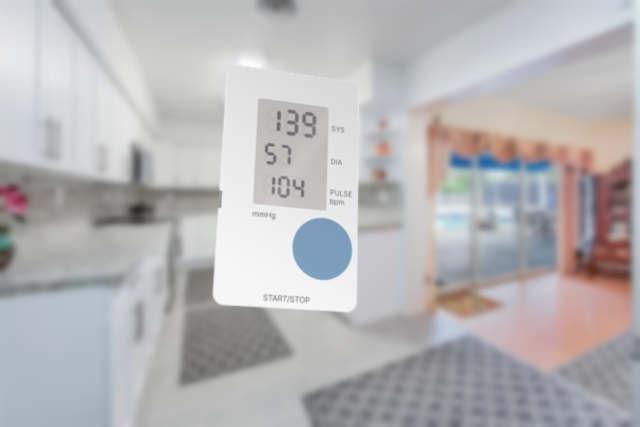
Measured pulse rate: 104 bpm
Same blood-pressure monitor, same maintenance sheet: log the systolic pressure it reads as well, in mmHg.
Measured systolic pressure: 139 mmHg
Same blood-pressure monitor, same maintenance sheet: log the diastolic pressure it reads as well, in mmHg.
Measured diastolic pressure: 57 mmHg
